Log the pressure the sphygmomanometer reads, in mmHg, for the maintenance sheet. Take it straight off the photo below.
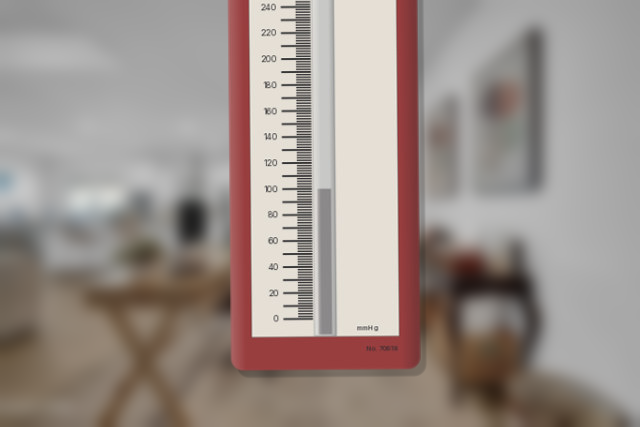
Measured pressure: 100 mmHg
